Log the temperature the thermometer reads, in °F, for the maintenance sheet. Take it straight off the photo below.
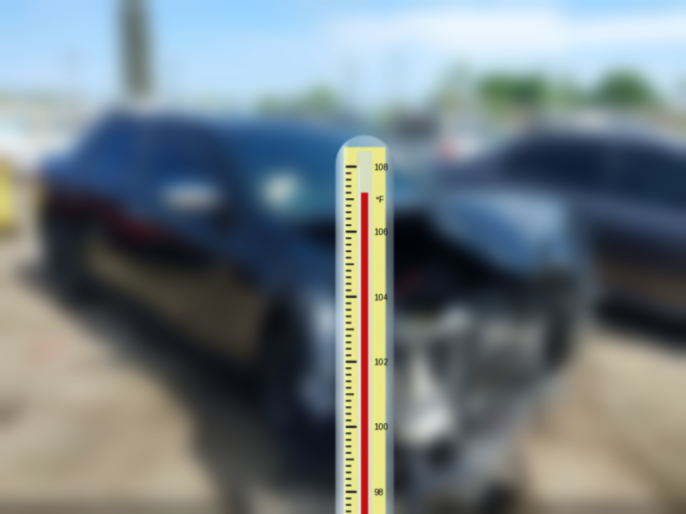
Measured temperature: 107.2 °F
